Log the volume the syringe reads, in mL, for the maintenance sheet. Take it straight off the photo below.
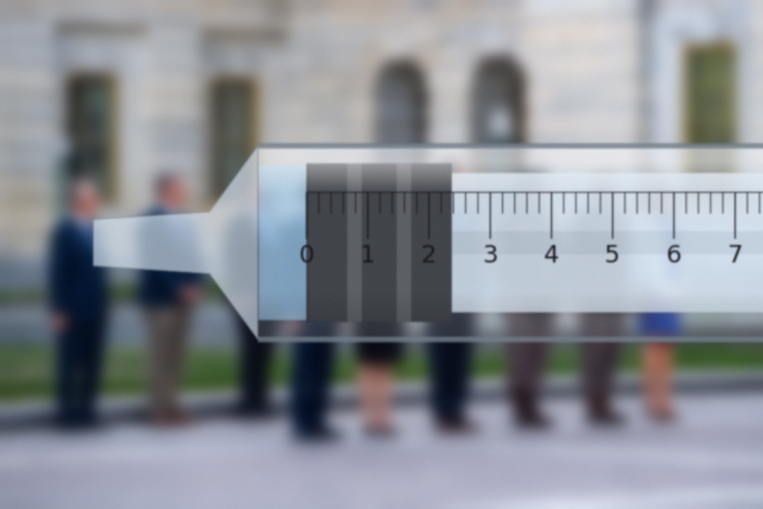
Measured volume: 0 mL
